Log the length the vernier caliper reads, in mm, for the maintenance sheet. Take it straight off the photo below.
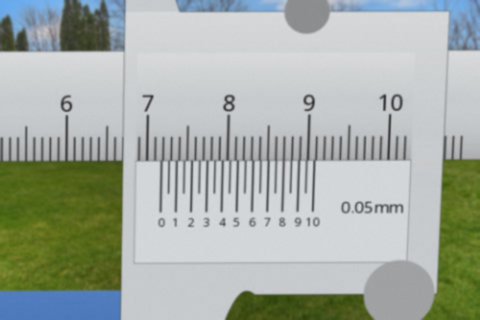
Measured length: 71.8 mm
